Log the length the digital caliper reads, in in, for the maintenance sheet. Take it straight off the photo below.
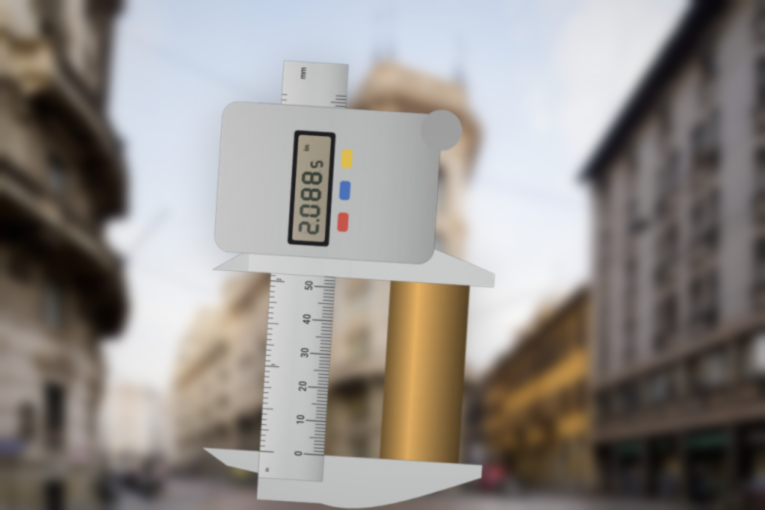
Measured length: 2.0885 in
